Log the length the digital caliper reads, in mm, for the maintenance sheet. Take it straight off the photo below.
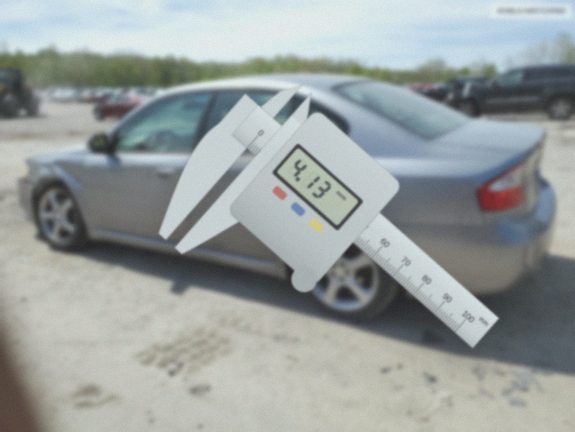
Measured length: 4.13 mm
